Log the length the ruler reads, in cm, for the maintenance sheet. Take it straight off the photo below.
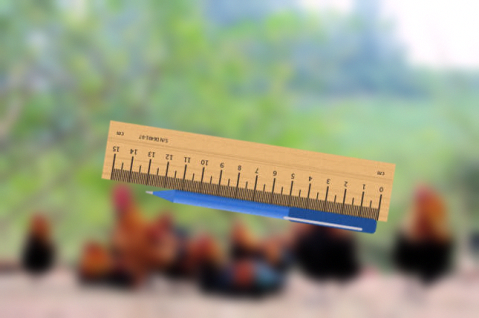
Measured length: 13 cm
